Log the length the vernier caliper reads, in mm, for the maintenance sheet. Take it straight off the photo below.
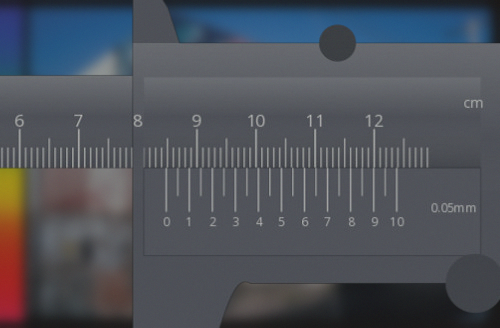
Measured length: 84.8 mm
